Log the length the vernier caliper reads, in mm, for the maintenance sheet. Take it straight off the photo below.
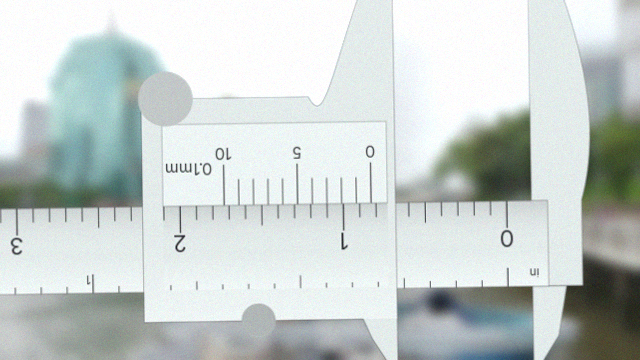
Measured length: 8.3 mm
